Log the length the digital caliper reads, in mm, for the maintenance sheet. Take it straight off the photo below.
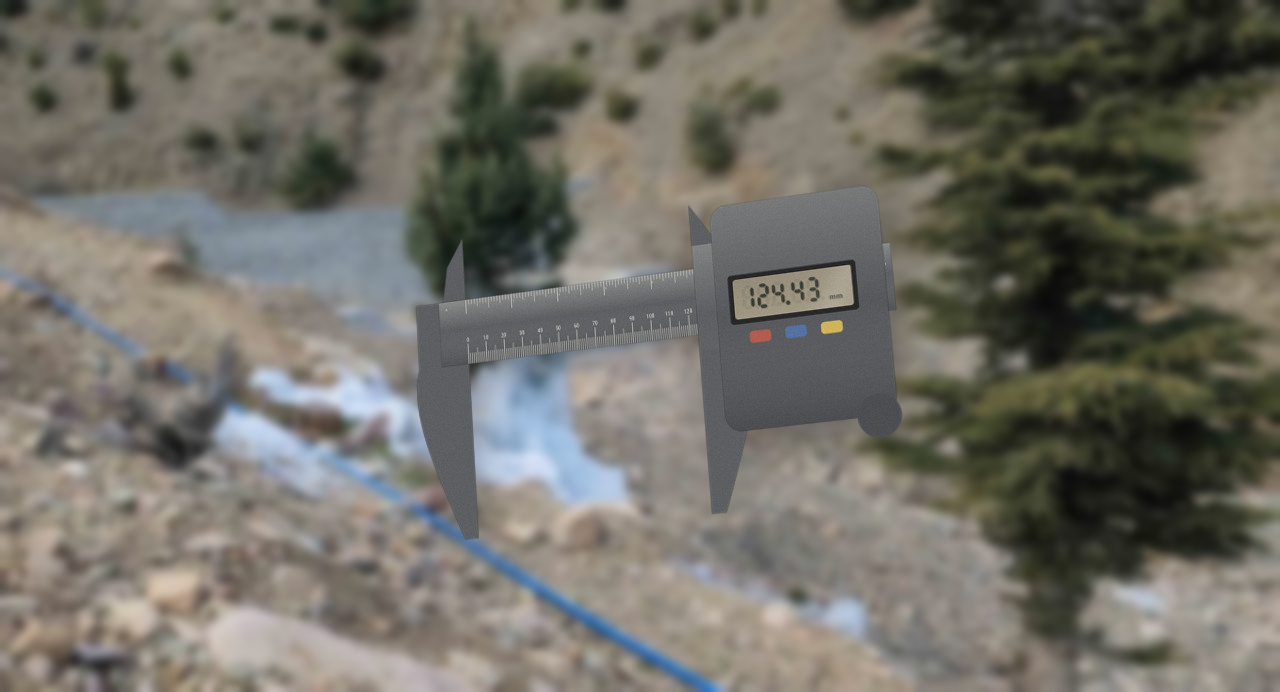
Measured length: 124.43 mm
